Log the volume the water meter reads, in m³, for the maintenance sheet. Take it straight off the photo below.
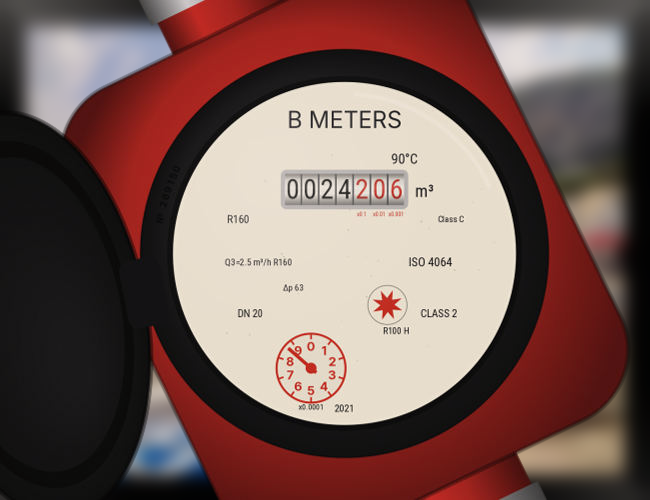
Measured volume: 24.2068 m³
